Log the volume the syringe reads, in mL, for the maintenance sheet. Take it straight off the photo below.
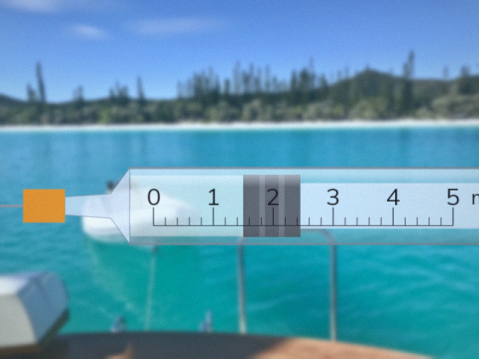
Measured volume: 1.5 mL
